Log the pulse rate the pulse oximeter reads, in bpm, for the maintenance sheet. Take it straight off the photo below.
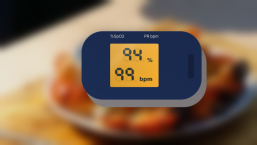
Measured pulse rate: 99 bpm
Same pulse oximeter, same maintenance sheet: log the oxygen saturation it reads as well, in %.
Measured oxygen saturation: 94 %
